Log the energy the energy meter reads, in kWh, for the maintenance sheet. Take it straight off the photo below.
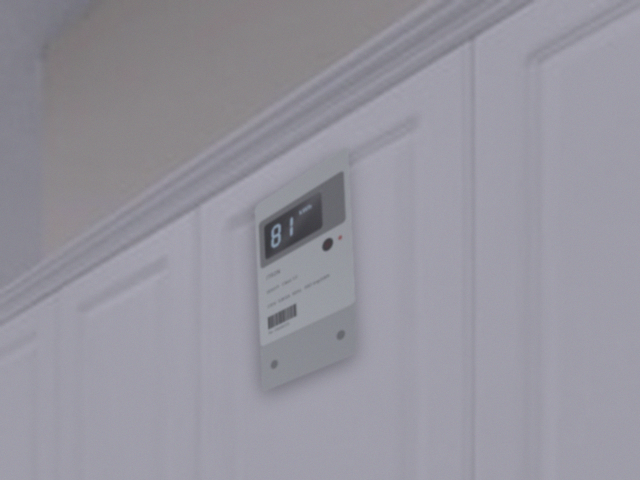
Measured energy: 81 kWh
